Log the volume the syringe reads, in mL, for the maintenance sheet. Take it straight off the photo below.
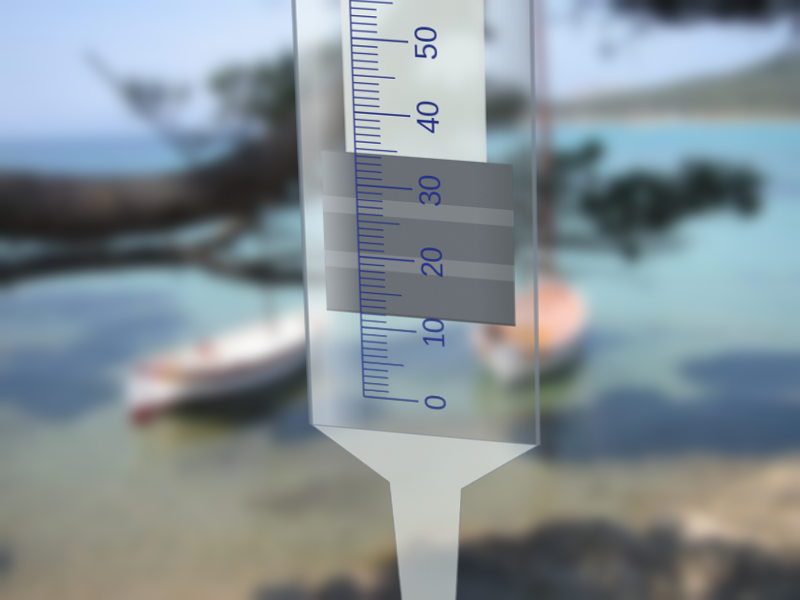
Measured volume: 12 mL
